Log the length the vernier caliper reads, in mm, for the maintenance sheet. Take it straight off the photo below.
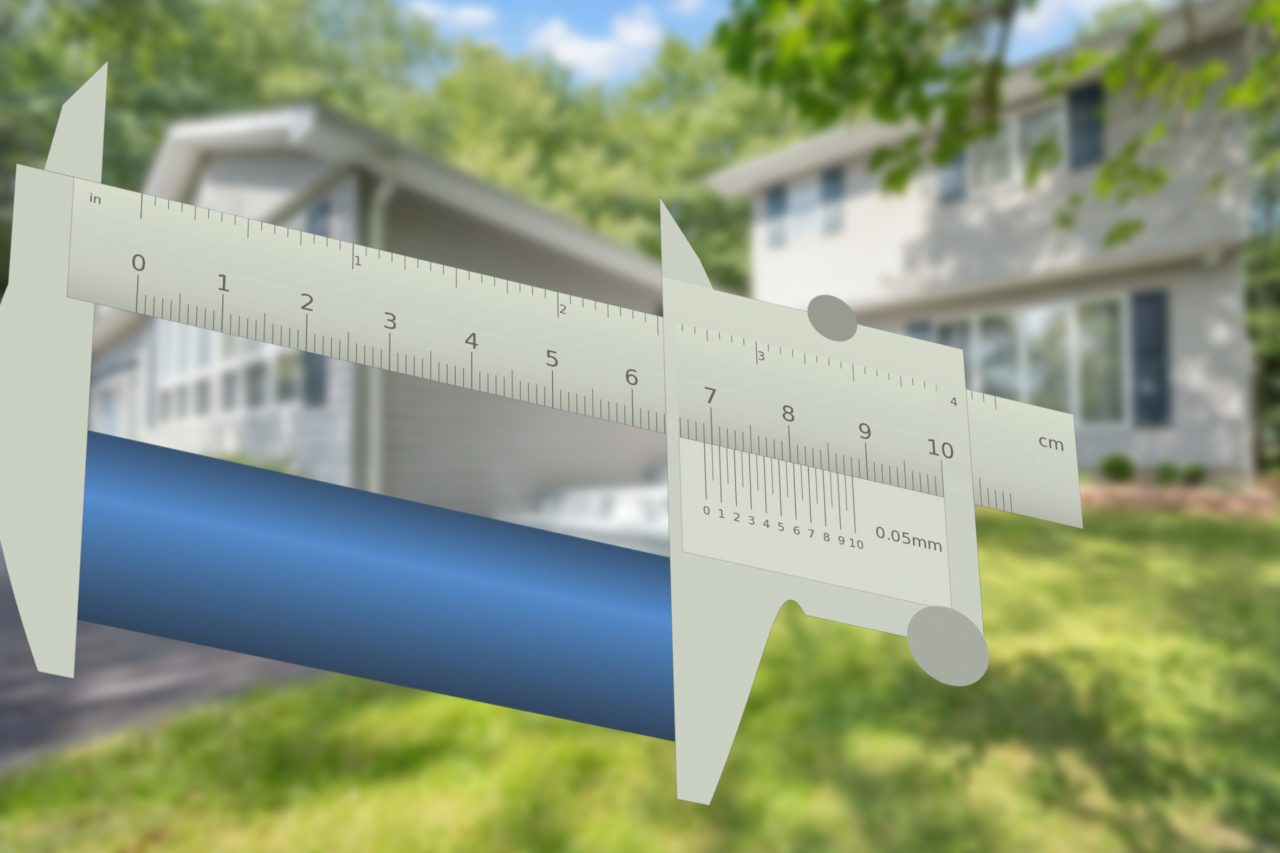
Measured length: 69.0 mm
